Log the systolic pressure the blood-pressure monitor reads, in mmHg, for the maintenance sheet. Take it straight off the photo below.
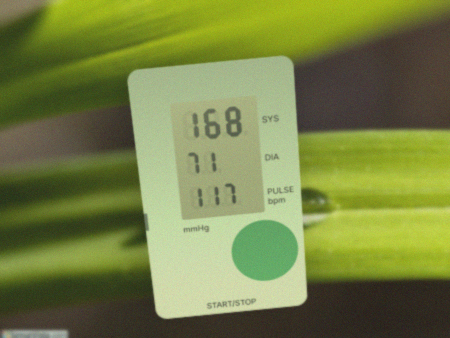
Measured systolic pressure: 168 mmHg
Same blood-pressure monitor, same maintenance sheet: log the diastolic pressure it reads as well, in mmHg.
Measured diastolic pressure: 71 mmHg
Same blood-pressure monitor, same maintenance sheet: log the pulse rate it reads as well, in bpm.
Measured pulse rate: 117 bpm
